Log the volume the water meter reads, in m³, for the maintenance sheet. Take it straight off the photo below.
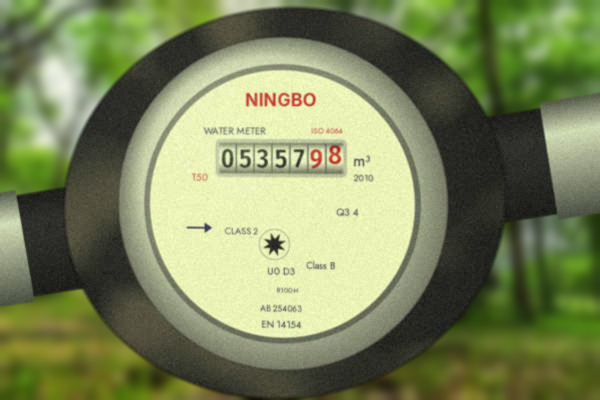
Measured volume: 5357.98 m³
